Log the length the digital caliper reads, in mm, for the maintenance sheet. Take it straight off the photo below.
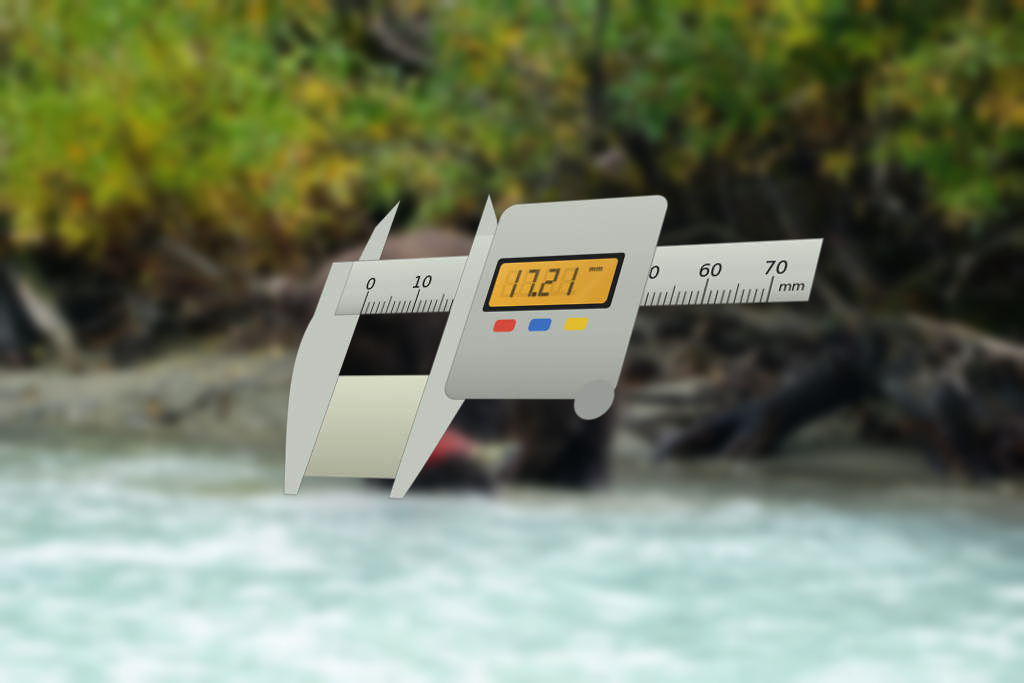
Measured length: 17.21 mm
